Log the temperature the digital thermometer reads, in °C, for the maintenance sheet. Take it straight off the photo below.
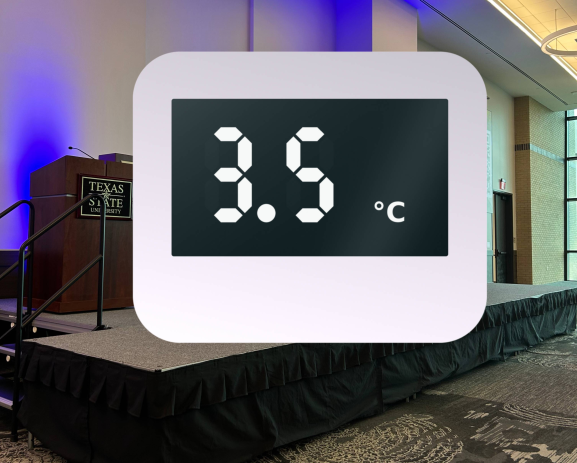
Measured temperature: 3.5 °C
